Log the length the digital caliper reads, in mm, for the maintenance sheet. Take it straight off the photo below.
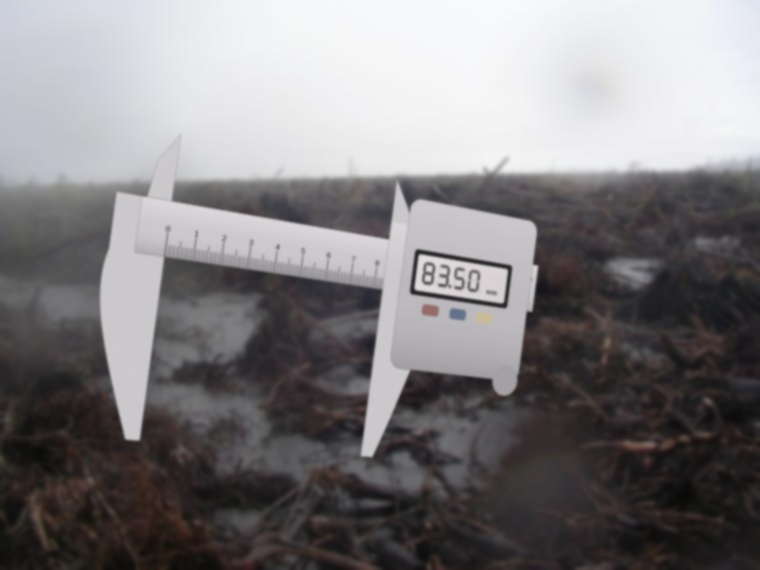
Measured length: 83.50 mm
